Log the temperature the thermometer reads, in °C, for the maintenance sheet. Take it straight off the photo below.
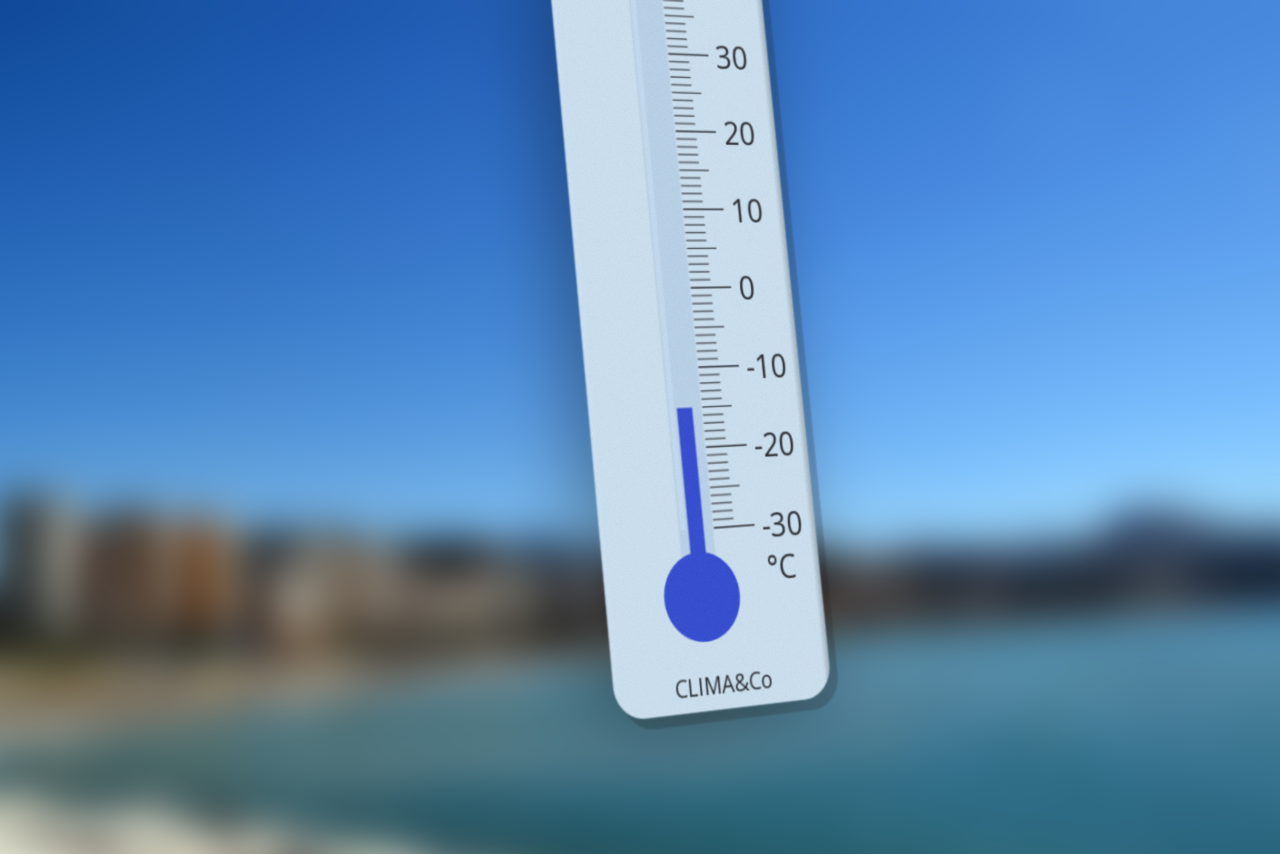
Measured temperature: -15 °C
